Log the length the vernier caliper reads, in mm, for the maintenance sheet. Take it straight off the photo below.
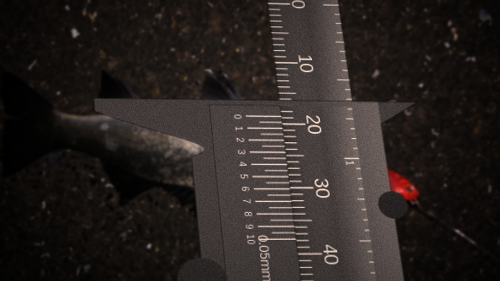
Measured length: 18.8 mm
